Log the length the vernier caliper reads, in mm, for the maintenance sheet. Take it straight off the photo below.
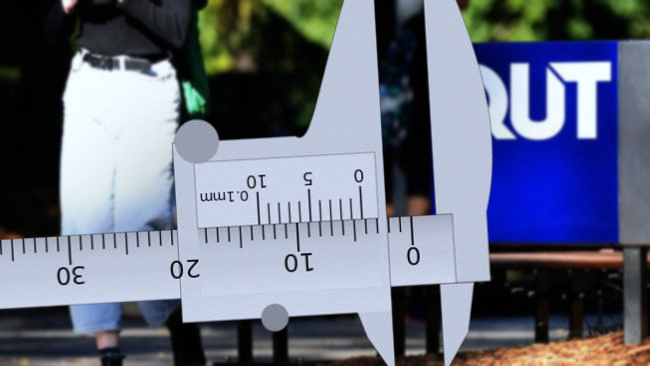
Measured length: 4.3 mm
